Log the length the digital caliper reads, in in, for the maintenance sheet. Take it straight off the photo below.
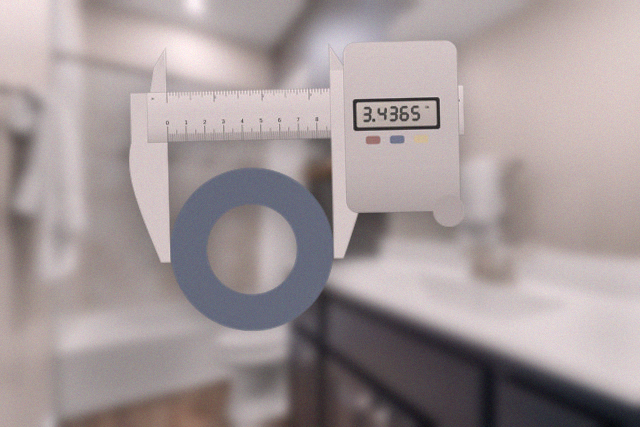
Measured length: 3.4365 in
